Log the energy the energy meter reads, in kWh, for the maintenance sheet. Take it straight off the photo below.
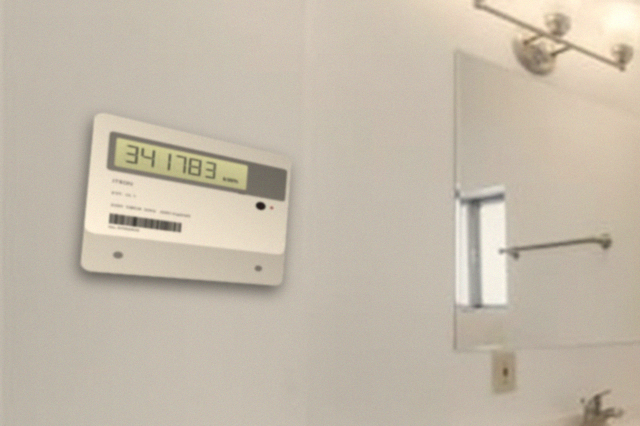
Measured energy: 341783 kWh
